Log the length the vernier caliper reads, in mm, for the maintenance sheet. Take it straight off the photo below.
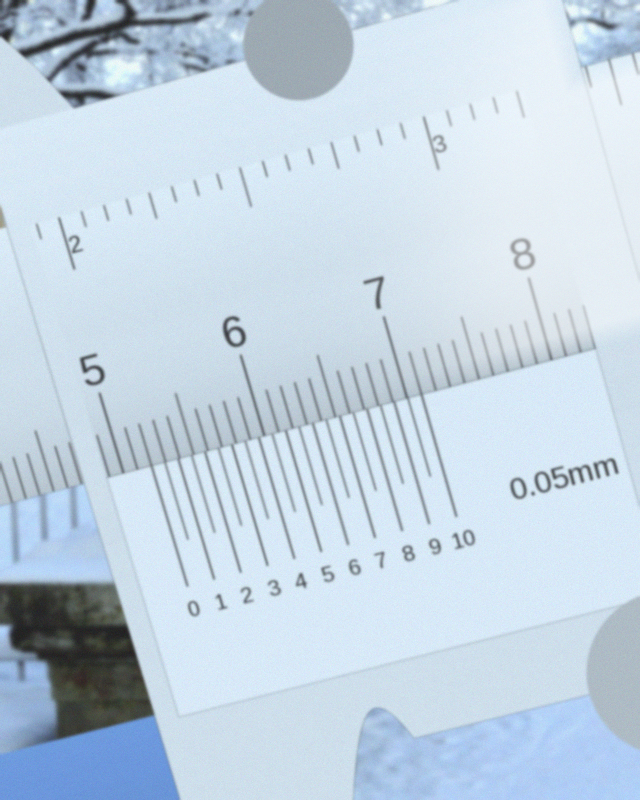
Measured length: 52.0 mm
